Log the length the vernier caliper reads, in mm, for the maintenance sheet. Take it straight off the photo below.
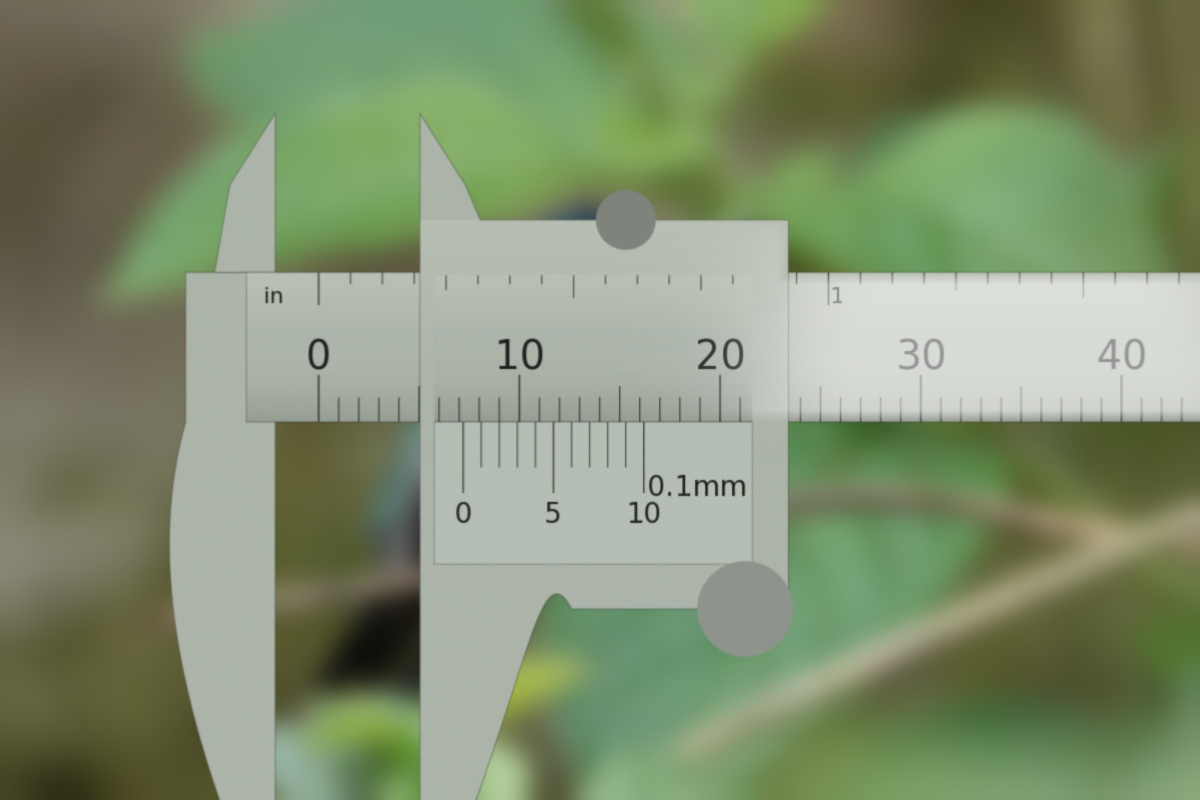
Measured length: 7.2 mm
